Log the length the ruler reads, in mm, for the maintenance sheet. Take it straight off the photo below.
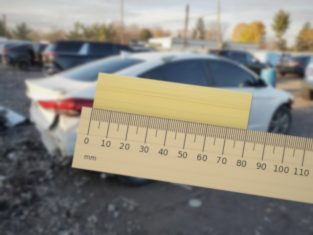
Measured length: 80 mm
